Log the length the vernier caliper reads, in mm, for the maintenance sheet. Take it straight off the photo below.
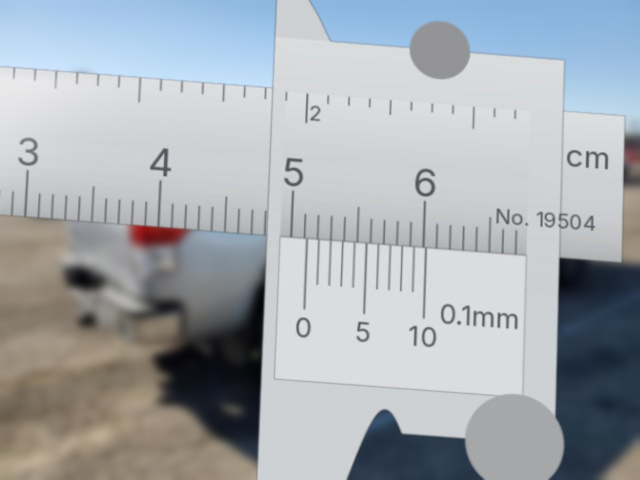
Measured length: 51.2 mm
